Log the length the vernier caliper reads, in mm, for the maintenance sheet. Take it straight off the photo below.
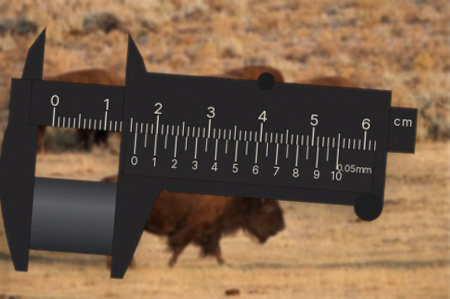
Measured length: 16.0 mm
